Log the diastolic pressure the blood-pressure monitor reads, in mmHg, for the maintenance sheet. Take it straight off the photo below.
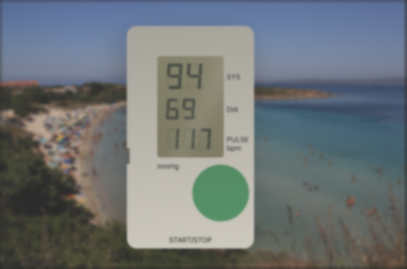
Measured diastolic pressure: 69 mmHg
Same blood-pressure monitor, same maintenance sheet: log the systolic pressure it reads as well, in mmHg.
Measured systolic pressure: 94 mmHg
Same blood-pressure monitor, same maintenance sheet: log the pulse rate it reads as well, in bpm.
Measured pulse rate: 117 bpm
